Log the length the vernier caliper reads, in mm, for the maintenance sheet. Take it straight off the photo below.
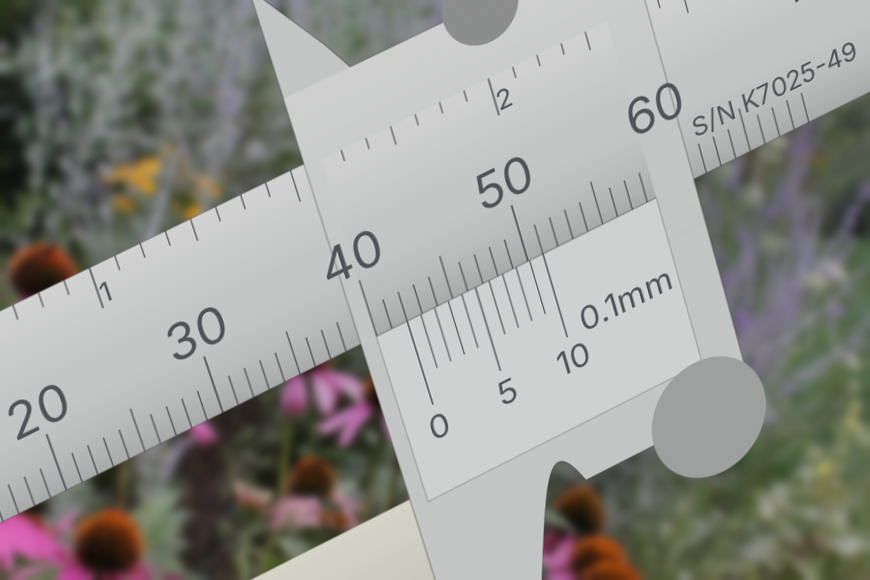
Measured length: 42.0 mm
